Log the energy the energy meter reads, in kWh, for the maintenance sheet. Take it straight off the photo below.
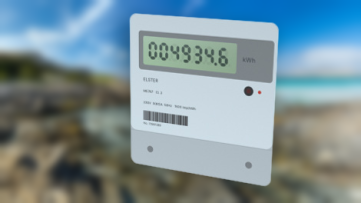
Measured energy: 4934.6 kWh
